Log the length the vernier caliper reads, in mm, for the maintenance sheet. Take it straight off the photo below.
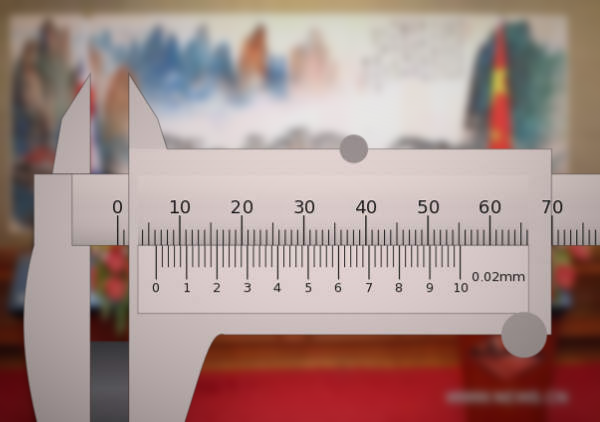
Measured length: 6.2 mm
